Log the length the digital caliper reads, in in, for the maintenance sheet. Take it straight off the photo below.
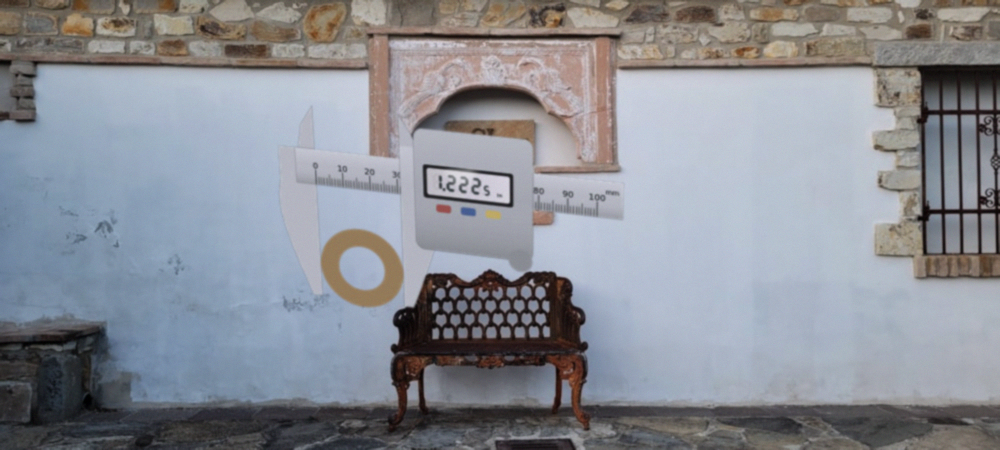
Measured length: 1.2225 in
